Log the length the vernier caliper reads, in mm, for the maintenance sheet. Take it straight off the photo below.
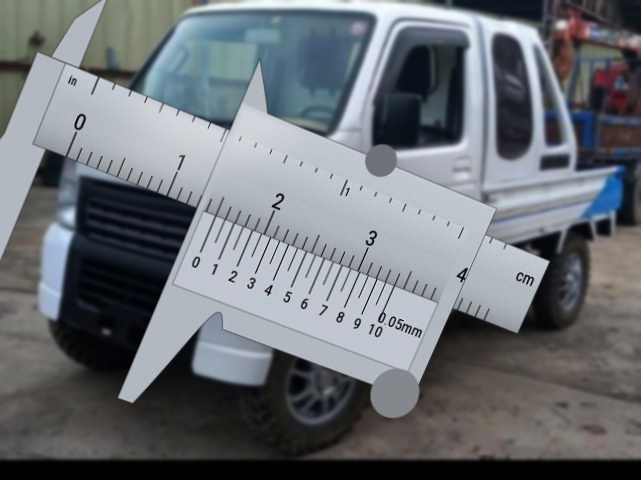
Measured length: 15.0 mm
